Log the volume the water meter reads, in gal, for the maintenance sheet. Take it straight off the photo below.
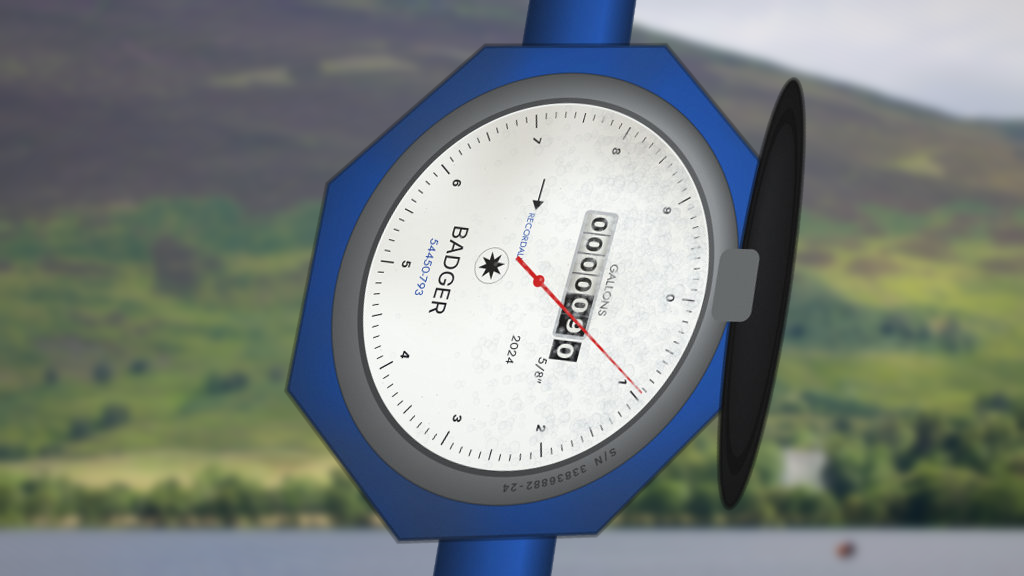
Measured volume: 90.9 gal
